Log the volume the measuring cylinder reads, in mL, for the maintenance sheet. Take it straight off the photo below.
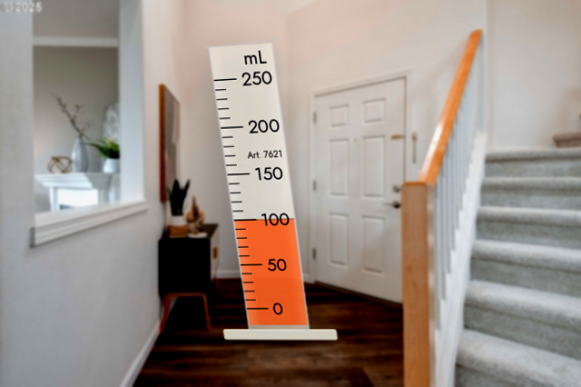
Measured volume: 100 mL
